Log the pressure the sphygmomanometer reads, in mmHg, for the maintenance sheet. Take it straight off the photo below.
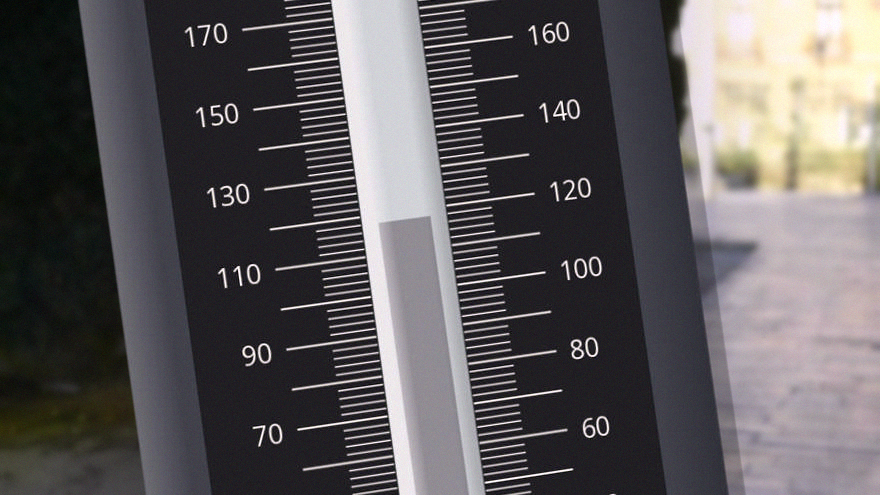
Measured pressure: 118 mmHg
